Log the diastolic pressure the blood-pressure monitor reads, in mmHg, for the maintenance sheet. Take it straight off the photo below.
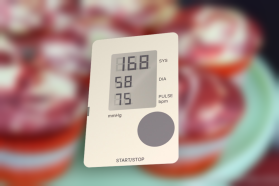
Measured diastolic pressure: 58 mmHg
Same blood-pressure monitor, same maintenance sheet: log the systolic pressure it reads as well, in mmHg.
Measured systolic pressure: 168 mmHg
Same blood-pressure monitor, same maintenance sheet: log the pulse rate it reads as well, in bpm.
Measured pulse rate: 75 bpm
